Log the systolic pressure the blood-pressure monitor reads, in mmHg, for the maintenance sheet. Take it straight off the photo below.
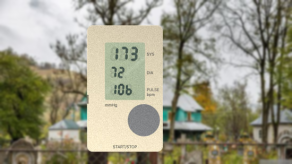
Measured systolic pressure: 173 mmHg
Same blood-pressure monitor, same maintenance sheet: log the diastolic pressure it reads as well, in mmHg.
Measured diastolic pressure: 72 mmHg
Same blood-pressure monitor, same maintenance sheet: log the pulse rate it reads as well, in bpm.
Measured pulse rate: 106 bpm
